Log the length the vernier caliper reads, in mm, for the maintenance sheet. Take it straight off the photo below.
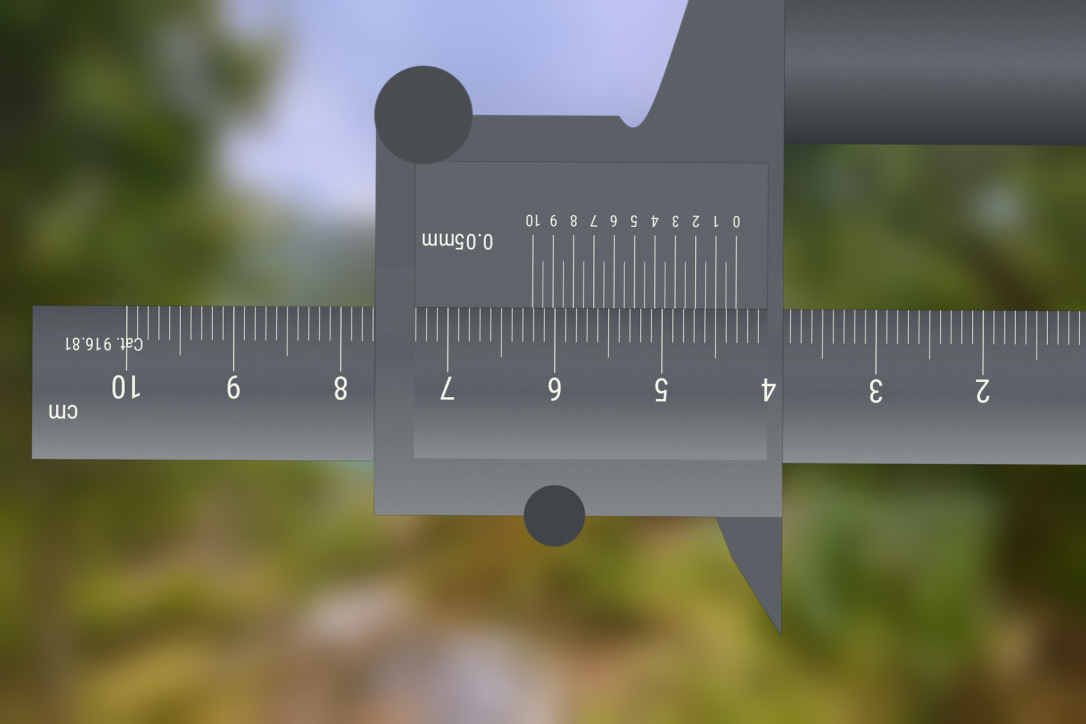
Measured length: 43.1 mm
